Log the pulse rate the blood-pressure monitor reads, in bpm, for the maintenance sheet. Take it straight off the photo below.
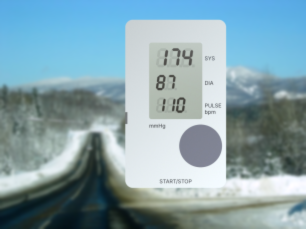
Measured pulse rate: 110 bpm
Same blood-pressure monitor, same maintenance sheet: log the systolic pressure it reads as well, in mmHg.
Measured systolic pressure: 174 mmHg
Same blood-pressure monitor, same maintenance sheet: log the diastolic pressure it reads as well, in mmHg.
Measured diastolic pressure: 87 mmHg
